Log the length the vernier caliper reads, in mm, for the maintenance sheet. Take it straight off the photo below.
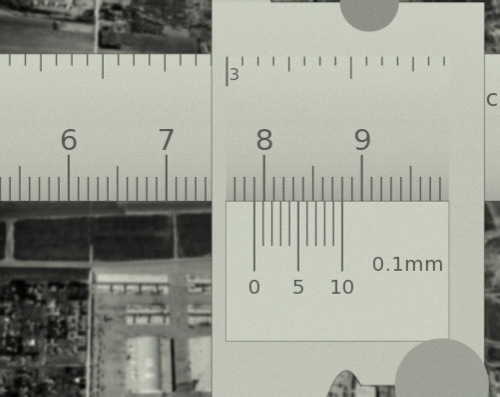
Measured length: 79.0 mm
